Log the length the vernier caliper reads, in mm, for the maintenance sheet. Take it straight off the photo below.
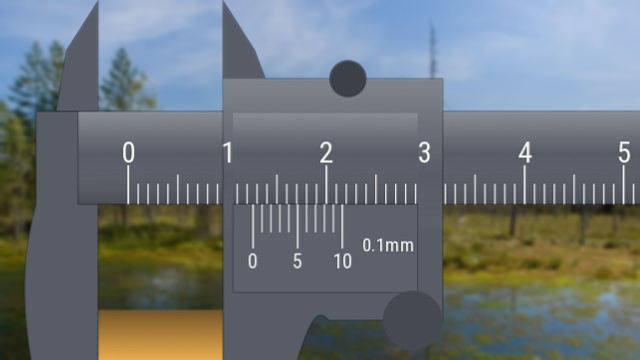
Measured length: 12.6 mm
